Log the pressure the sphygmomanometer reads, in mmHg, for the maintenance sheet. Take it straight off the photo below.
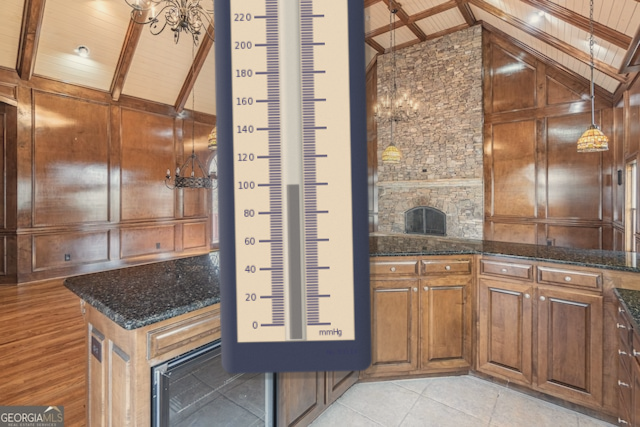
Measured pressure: 100 mmHg
